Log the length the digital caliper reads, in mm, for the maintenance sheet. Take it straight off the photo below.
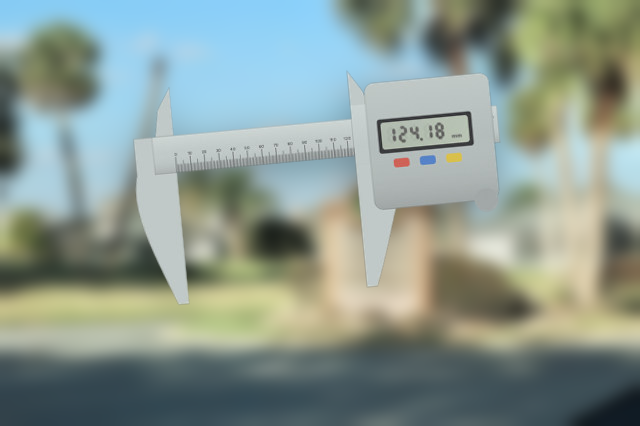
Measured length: 124.18 mm
